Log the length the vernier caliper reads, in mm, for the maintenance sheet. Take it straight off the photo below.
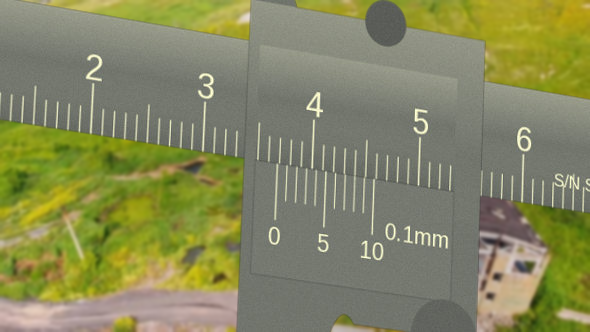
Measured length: 36.8 mm
